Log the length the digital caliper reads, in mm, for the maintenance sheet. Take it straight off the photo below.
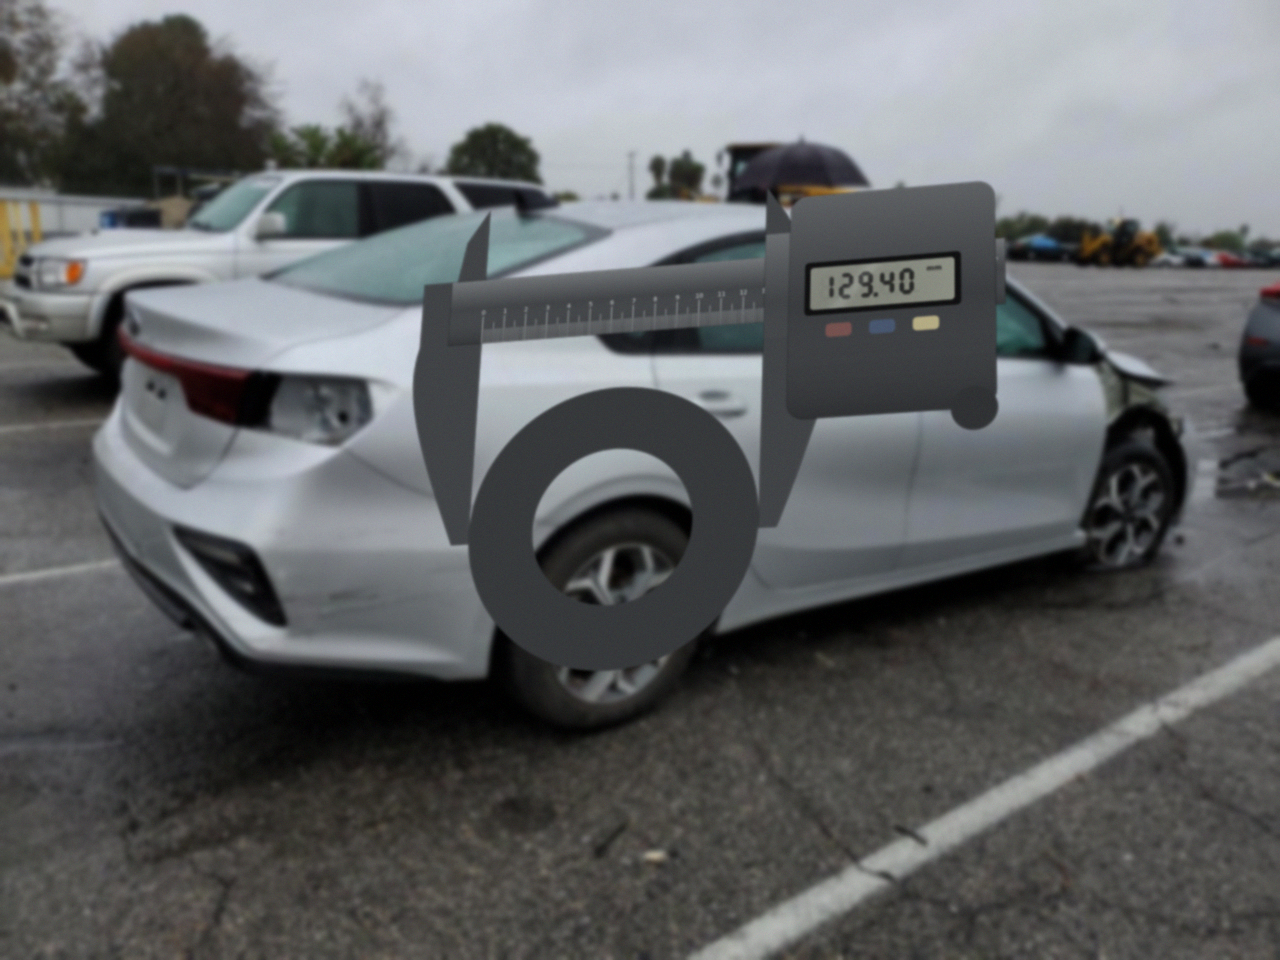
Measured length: 129.40 mm
